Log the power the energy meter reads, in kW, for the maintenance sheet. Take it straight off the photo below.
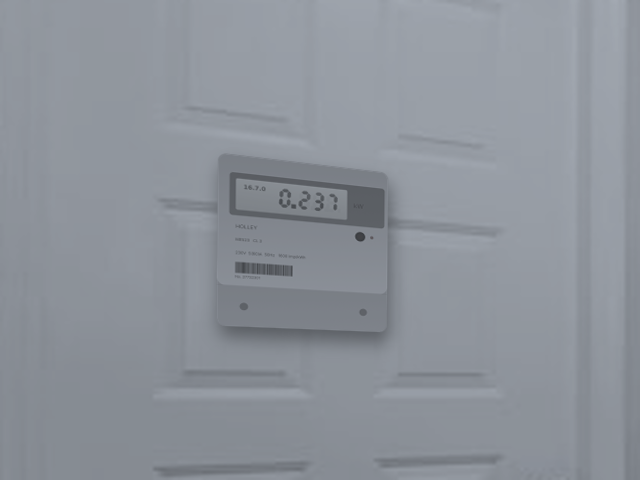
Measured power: 0.237 kW
